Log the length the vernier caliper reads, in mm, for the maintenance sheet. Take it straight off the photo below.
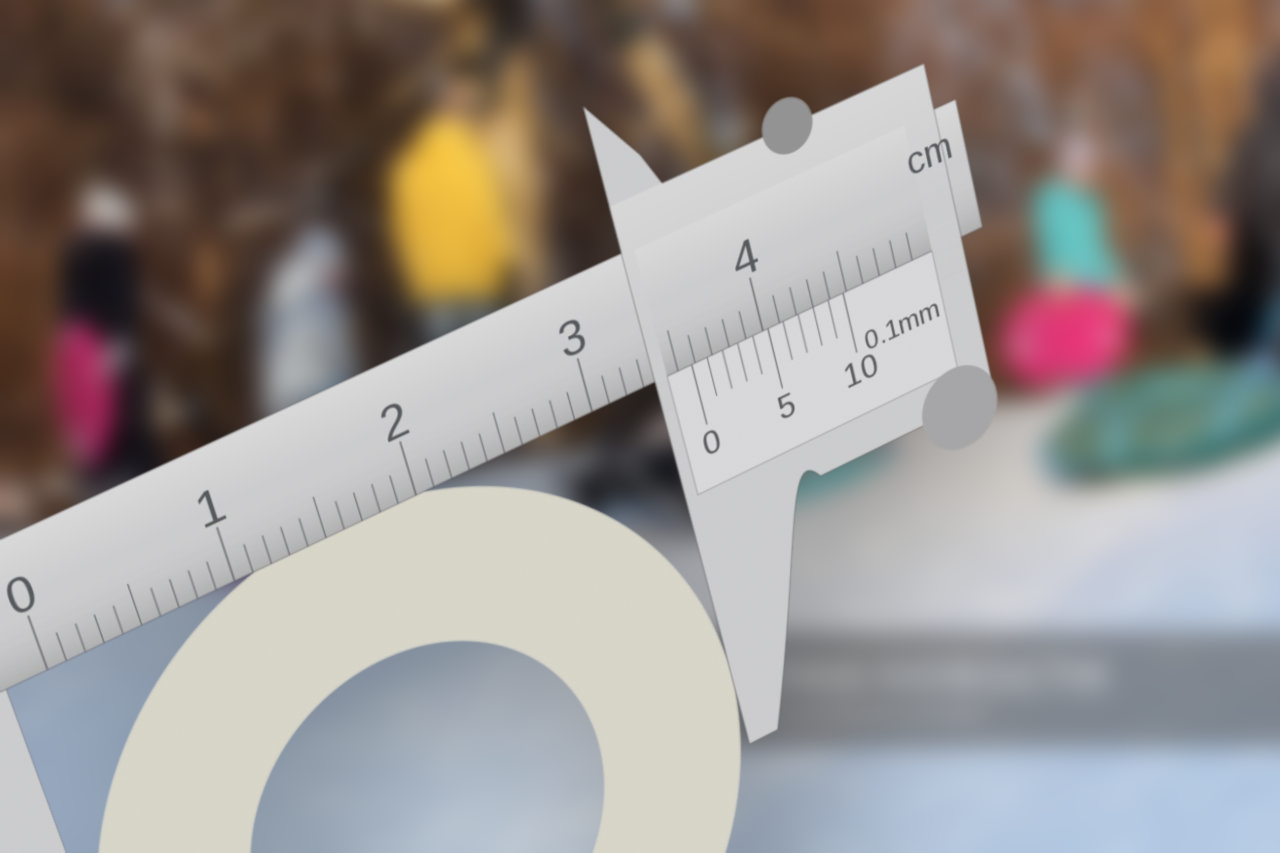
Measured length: 35.8 mm
